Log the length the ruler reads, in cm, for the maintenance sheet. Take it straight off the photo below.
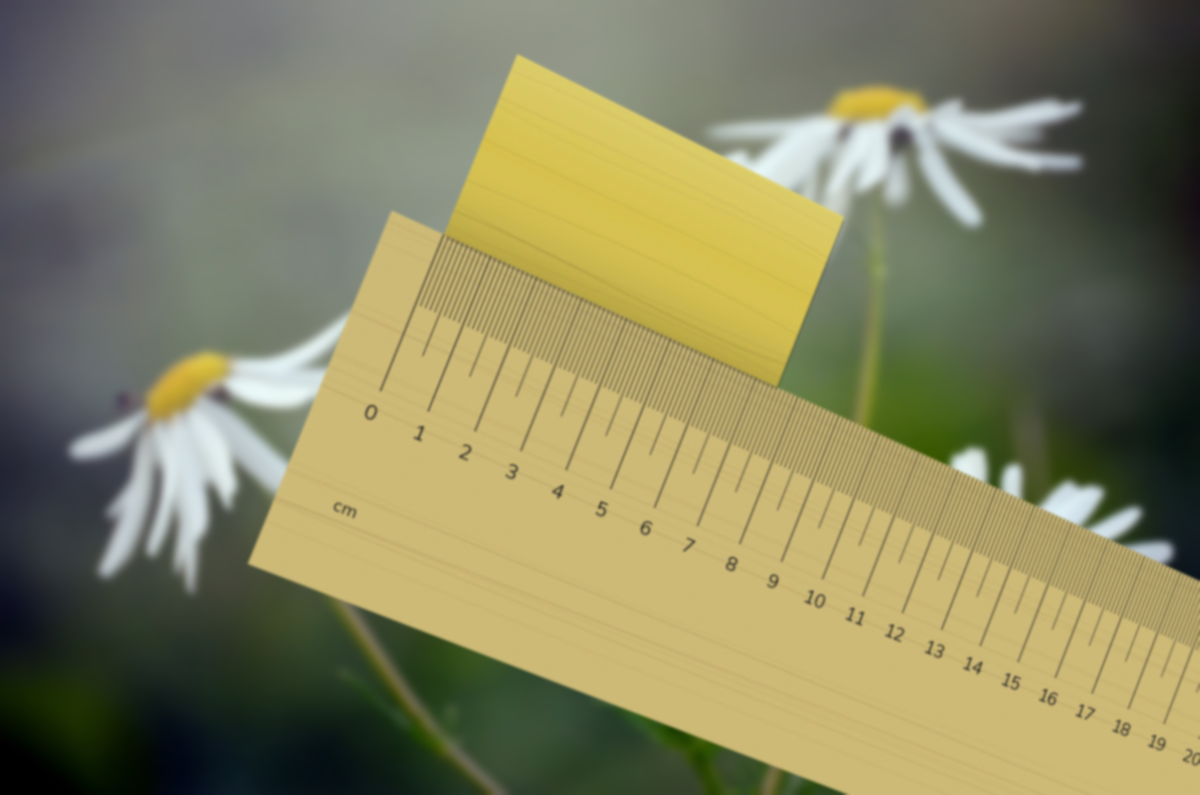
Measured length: 7.5 cm
